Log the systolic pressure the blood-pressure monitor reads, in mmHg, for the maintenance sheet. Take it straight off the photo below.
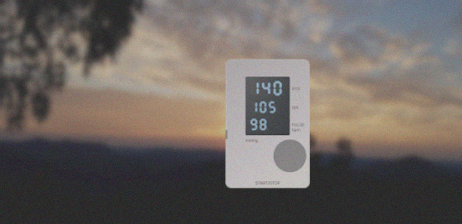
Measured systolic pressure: 140 mmHg
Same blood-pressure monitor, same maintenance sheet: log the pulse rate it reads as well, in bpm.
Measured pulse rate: 98 bpm
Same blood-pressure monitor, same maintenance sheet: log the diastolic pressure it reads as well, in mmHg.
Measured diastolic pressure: 105 mmHg
